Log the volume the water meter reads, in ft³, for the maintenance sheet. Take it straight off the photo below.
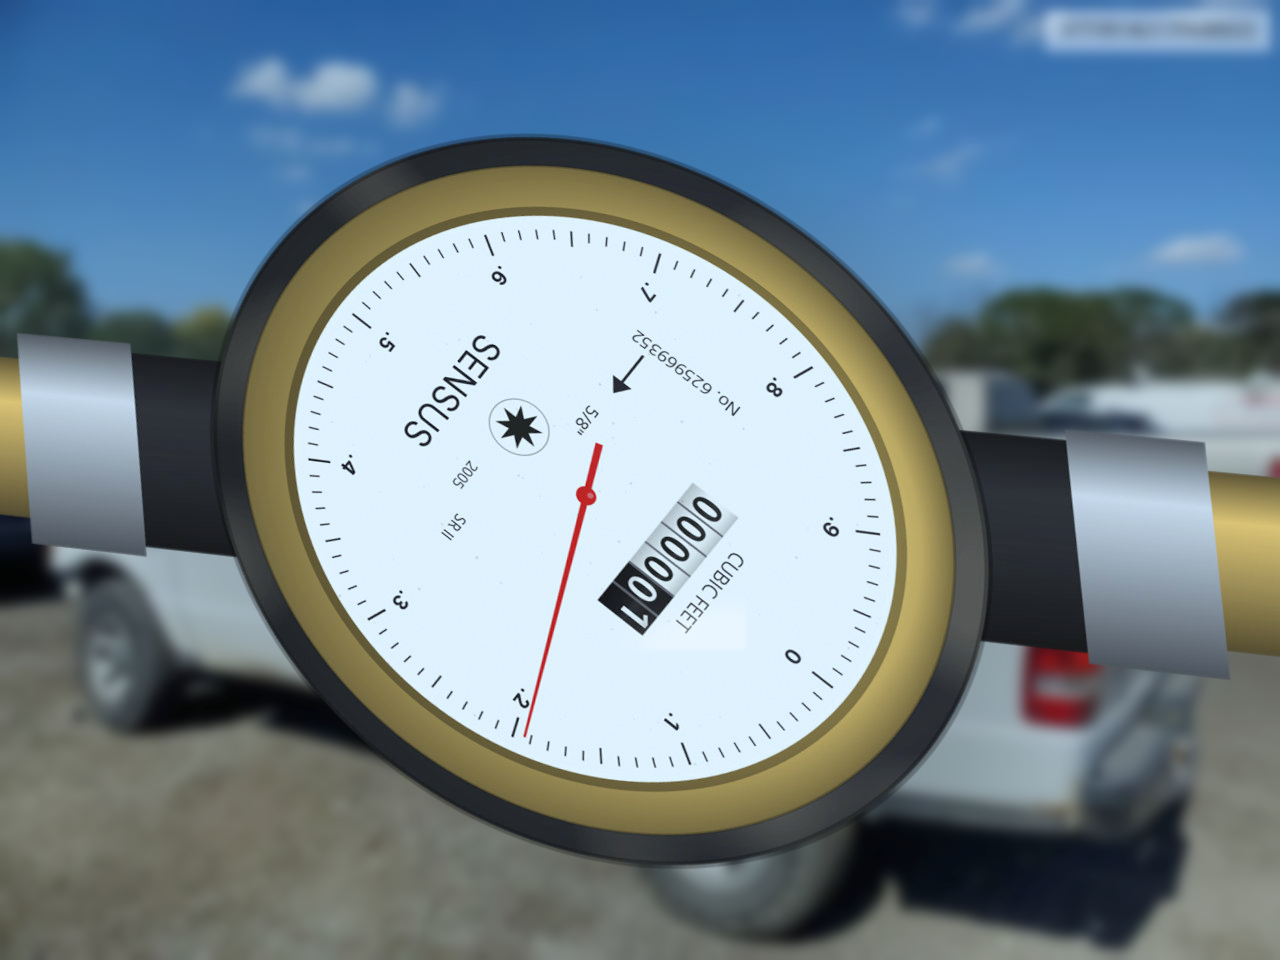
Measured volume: 1.19 ft³
